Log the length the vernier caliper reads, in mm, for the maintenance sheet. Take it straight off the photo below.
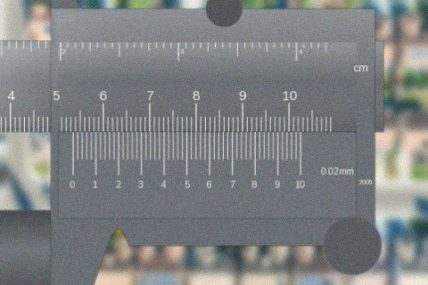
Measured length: 53.5 mm
